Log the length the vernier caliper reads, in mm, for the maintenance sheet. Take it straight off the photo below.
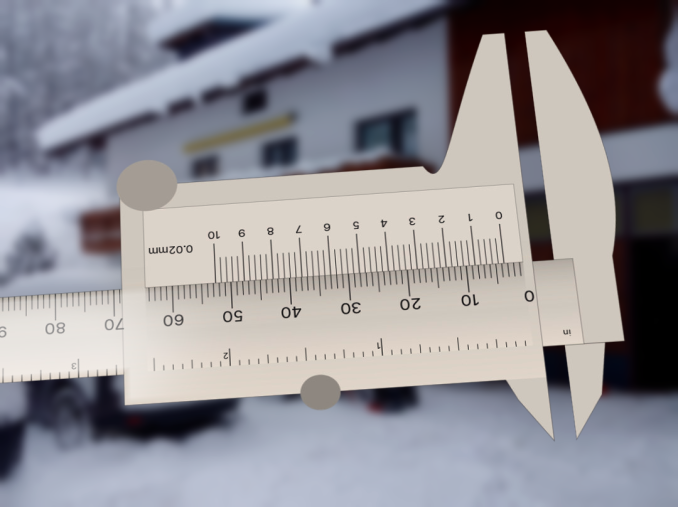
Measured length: 3.6 mm
